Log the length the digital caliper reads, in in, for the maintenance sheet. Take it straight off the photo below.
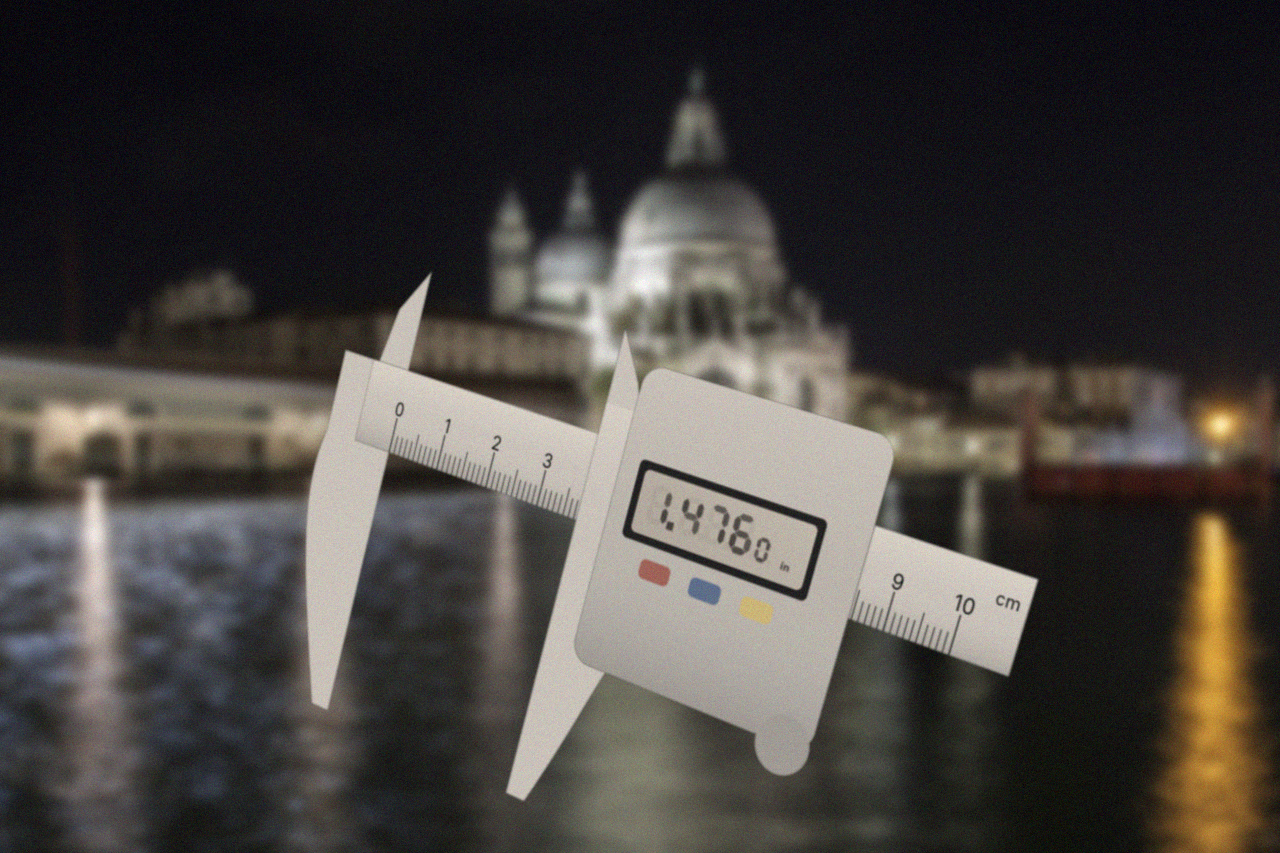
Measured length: 1.4760 in
